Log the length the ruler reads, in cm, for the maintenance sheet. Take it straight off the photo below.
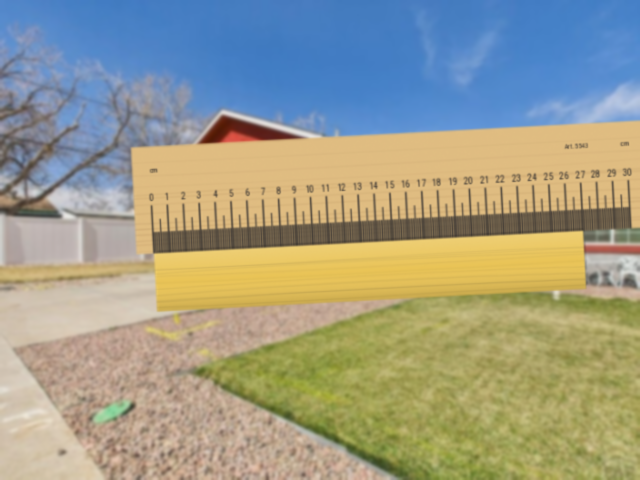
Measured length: 27 cm
